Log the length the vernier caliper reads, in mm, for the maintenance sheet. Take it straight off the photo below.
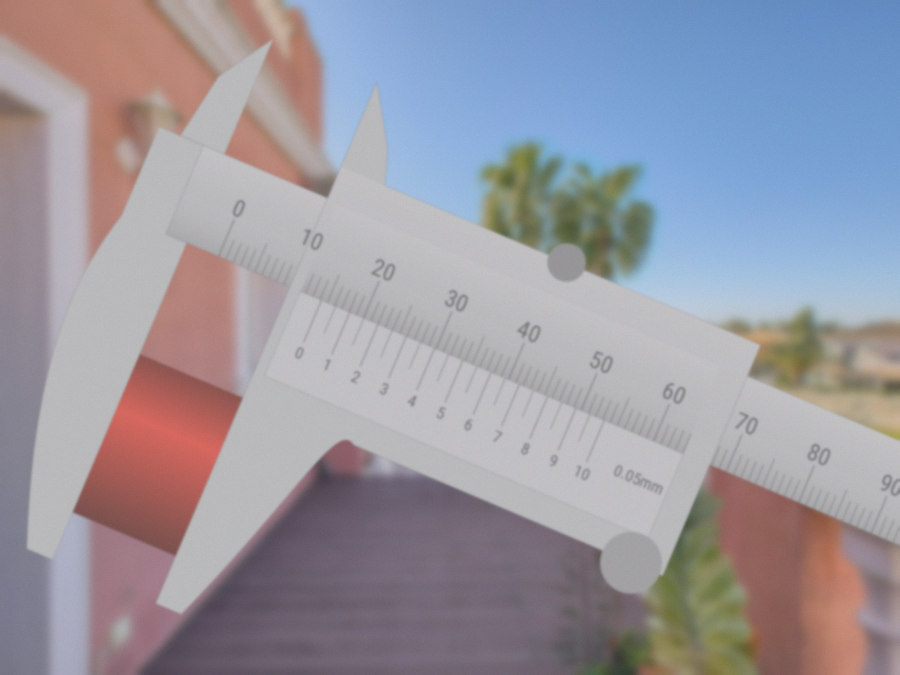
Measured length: 14.2 mm
